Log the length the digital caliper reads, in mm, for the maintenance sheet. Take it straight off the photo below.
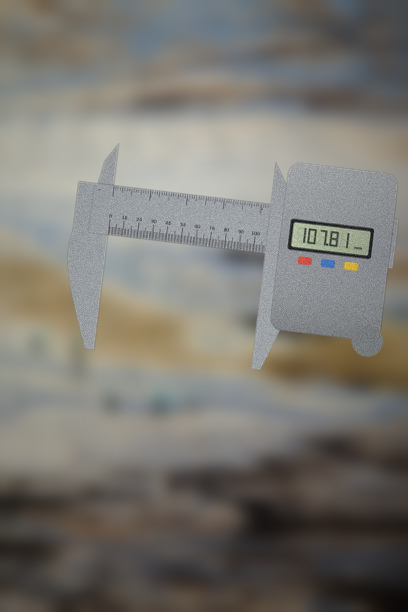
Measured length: 107.81 mm
